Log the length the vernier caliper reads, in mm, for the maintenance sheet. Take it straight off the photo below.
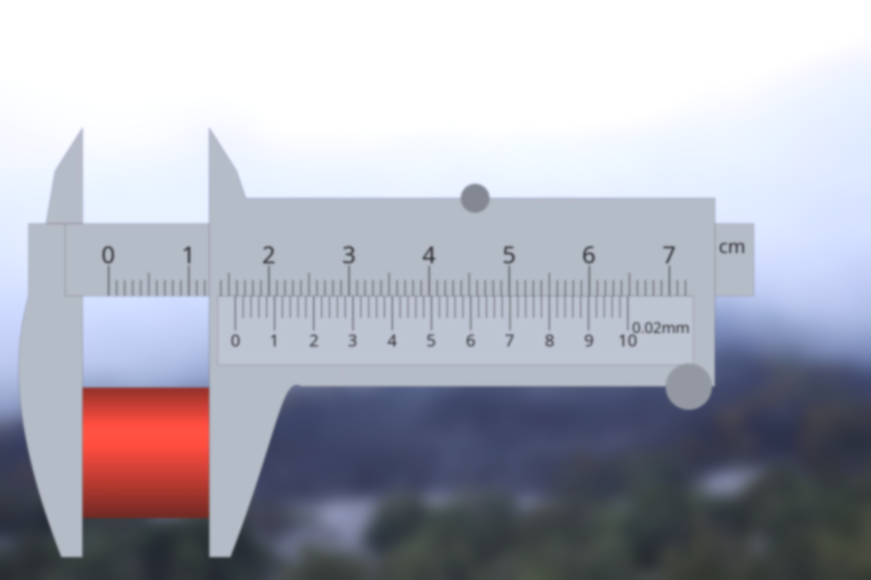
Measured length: 15.8 mm
